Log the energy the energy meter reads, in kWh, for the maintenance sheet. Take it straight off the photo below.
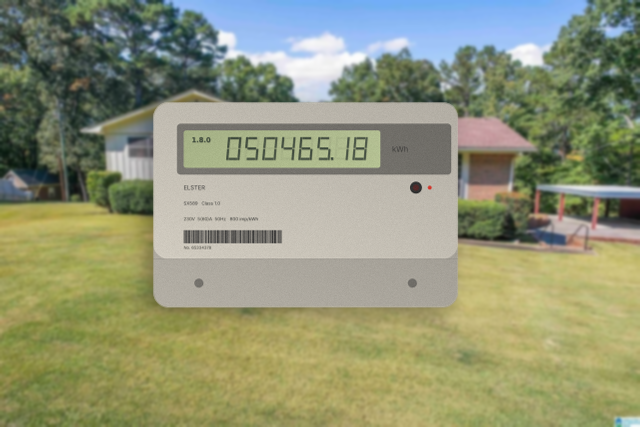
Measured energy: 50465.18 kWh
